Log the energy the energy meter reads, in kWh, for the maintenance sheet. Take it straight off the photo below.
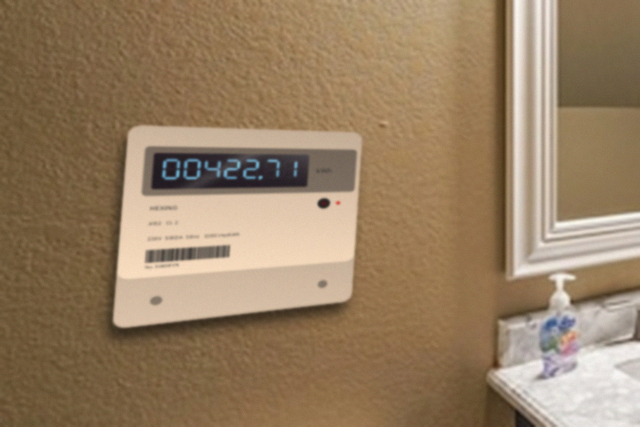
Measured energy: 422.71 kWh
